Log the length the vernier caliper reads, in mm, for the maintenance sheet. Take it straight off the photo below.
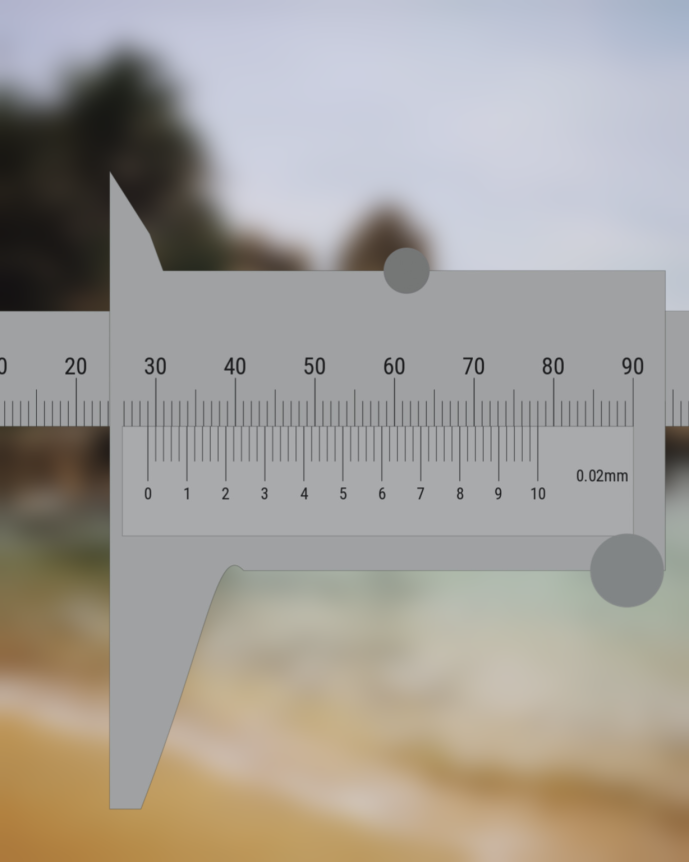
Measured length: 29.0 mm
